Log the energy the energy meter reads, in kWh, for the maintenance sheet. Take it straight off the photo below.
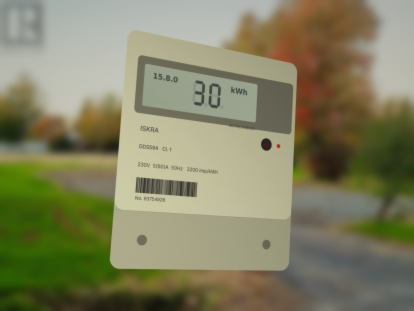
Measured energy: 30 kWh
